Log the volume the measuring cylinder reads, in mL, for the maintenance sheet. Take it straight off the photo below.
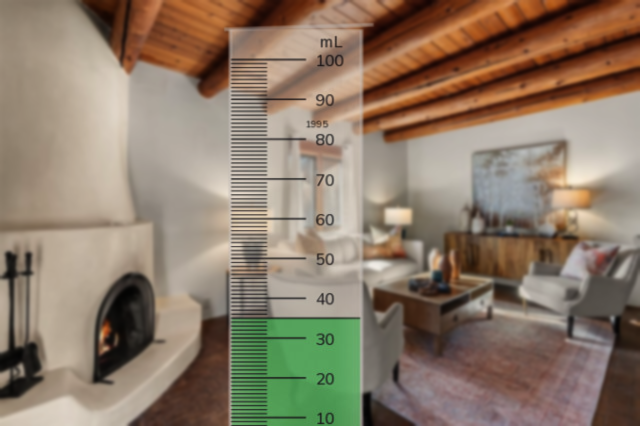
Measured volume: 35 mL
